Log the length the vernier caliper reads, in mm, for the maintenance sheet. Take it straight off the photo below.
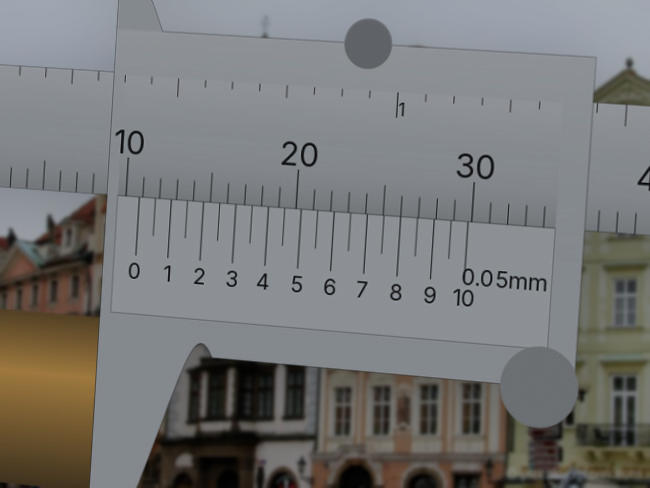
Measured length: 10.8 mm
